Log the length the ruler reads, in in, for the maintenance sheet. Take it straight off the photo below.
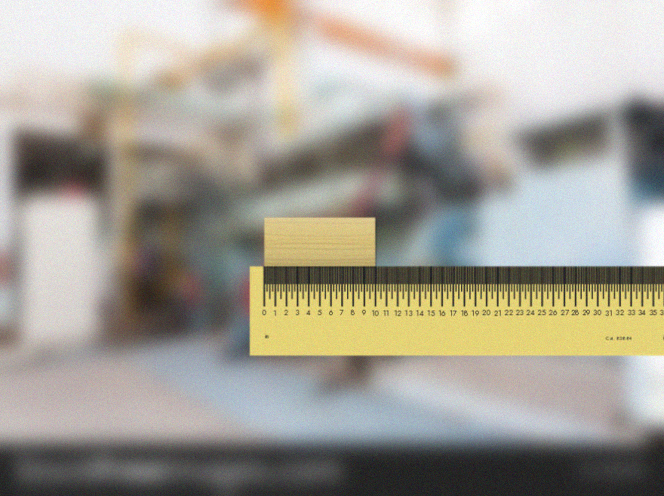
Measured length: 10 in
